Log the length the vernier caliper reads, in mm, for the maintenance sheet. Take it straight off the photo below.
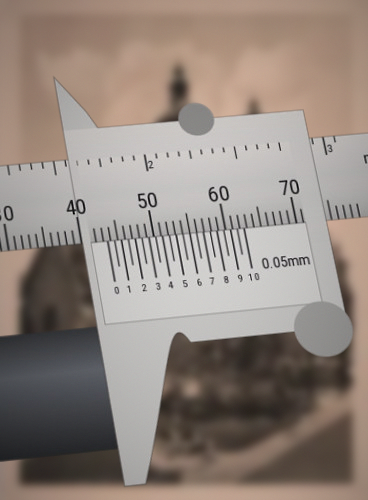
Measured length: 43.6 mm
